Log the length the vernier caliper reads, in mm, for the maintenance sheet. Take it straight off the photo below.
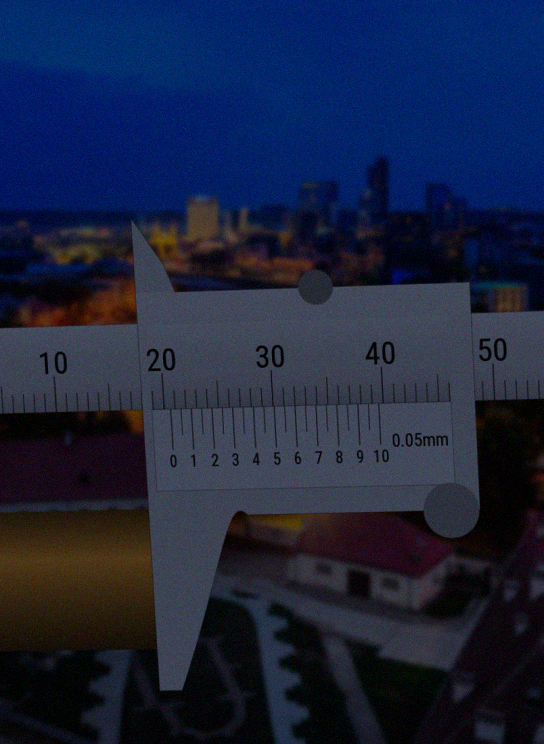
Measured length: 20.6 mm
